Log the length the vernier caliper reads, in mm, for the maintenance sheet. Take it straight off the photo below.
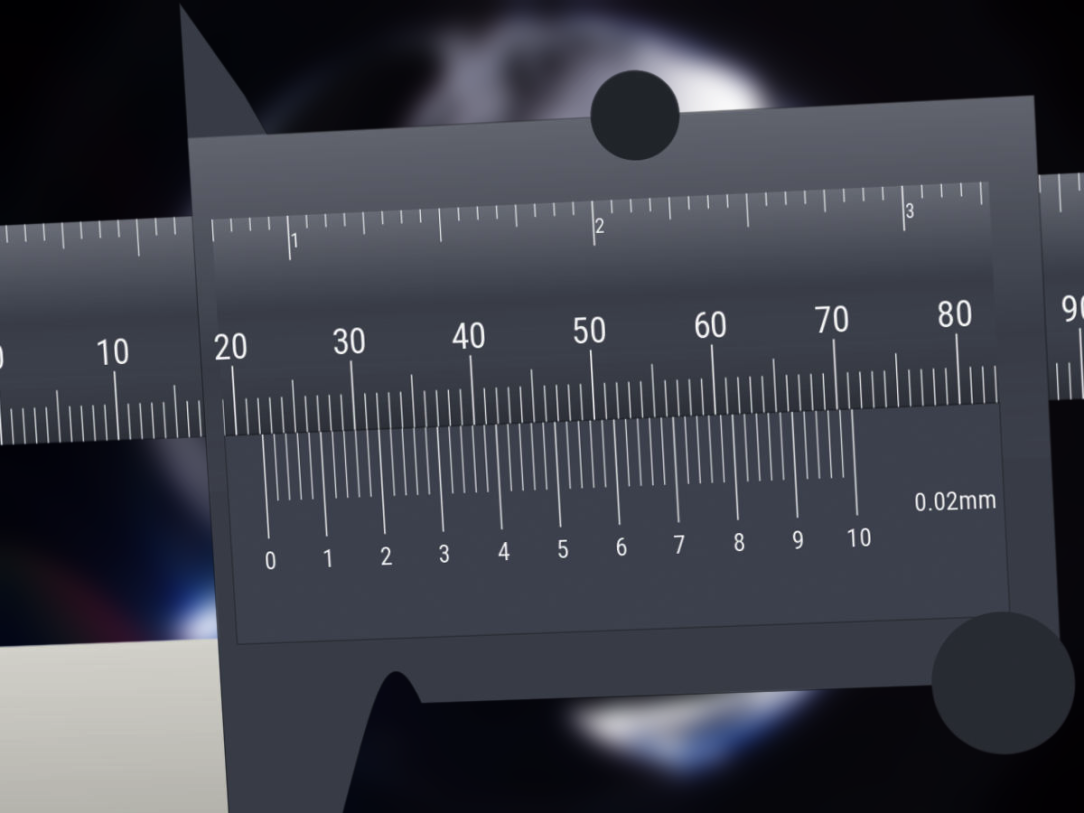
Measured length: 22.2 mm
